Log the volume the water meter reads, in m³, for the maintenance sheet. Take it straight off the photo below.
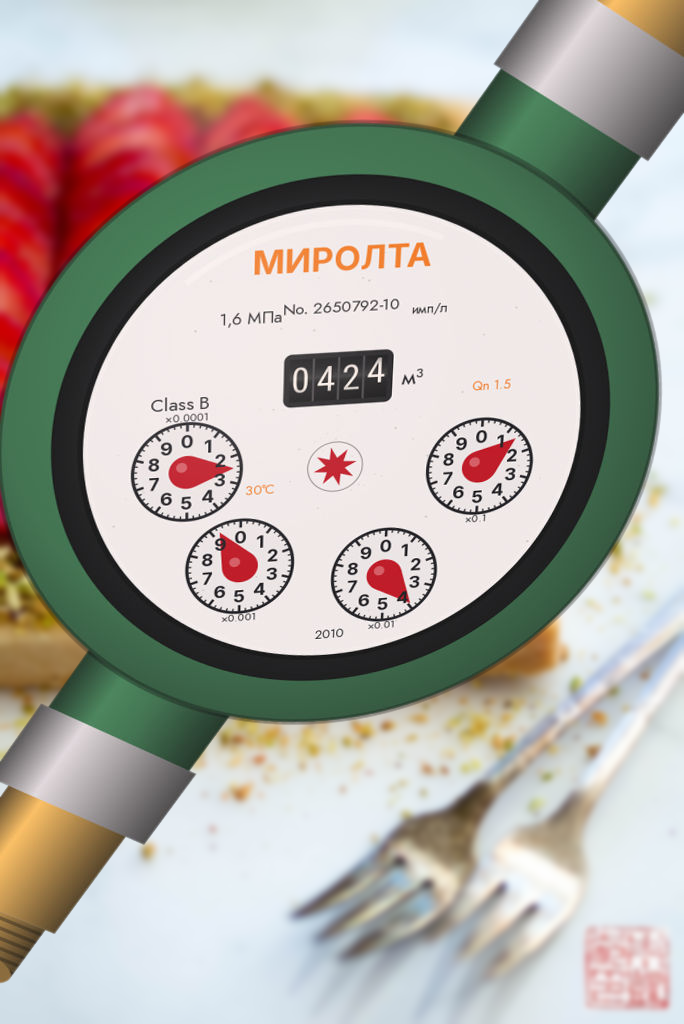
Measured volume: 424.1392 m³
